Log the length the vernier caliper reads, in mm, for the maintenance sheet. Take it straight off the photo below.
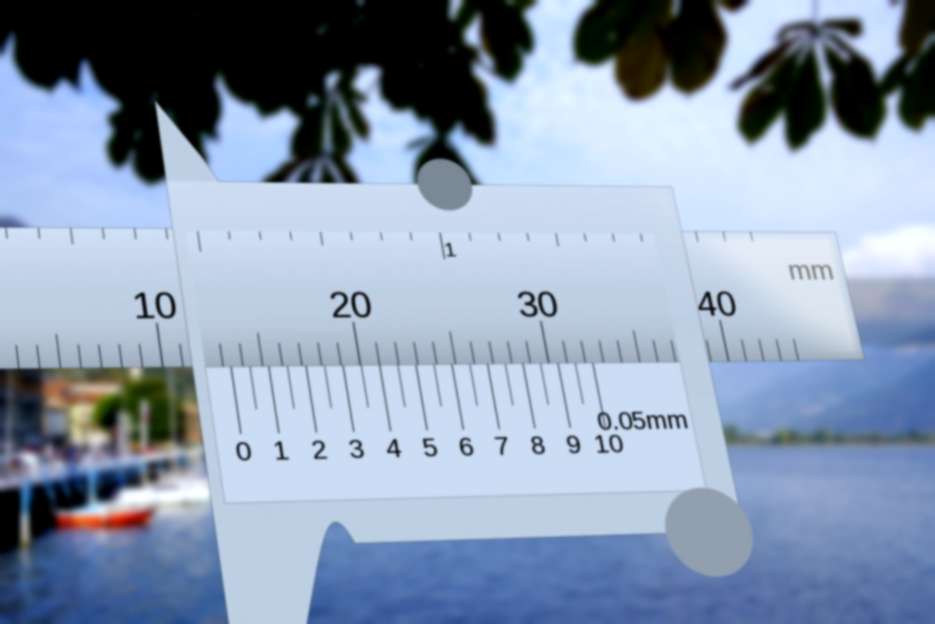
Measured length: 13.4 mm
